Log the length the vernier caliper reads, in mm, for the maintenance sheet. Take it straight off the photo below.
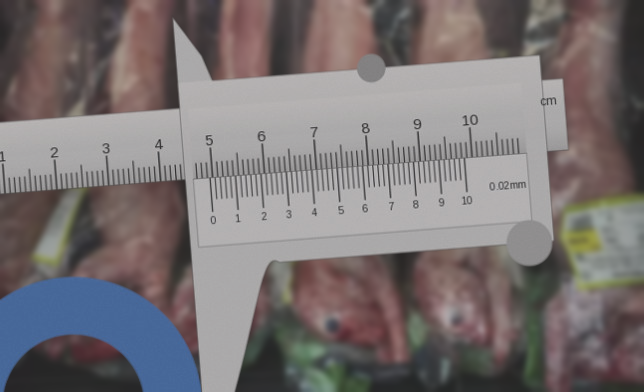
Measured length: 49.5 mm
